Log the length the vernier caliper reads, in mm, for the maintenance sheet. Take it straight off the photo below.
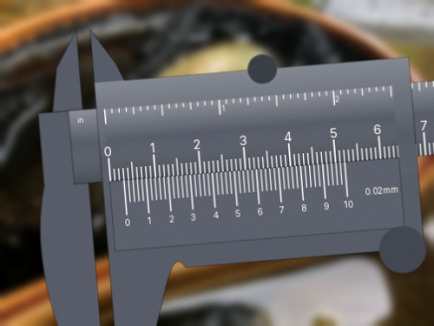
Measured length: 3.0 mm
